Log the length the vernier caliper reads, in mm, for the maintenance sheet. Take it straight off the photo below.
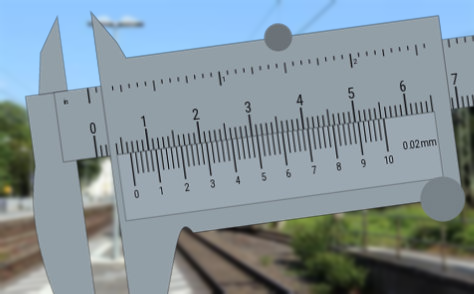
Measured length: 6.5 mm
